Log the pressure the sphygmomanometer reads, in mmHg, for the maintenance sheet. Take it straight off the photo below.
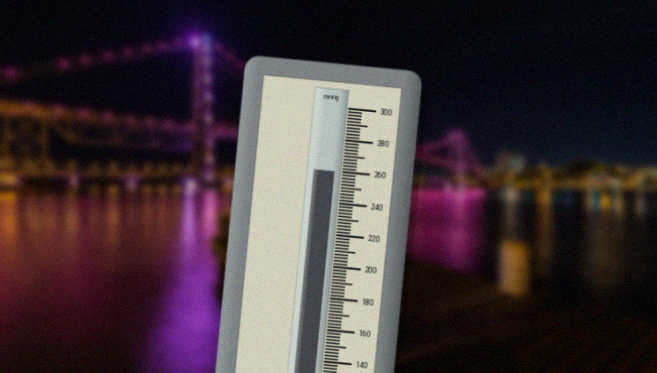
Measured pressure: 260 mmHg
